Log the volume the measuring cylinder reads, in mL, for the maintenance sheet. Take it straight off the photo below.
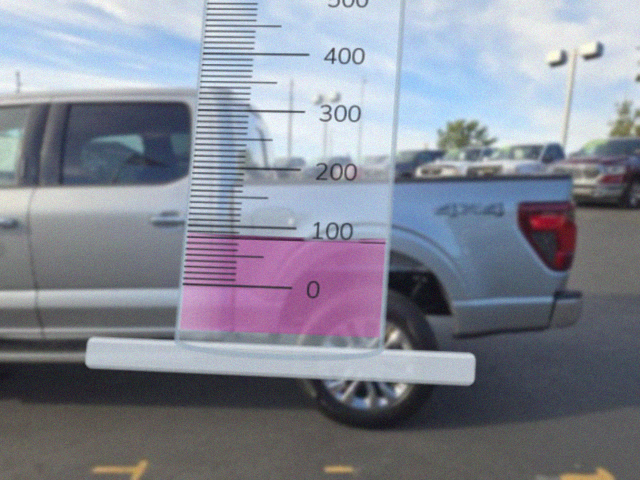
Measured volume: 80 mL
